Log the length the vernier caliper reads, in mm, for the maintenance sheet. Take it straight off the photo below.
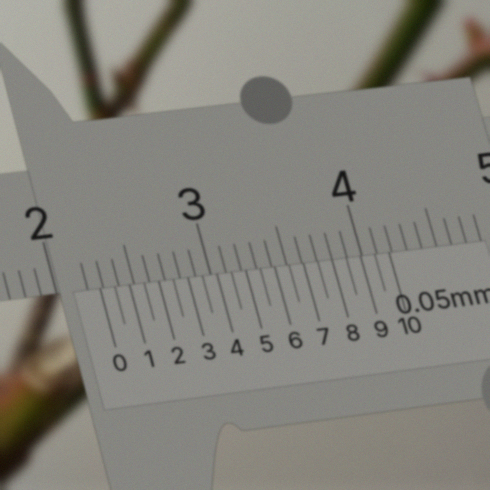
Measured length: 22.8 mm
